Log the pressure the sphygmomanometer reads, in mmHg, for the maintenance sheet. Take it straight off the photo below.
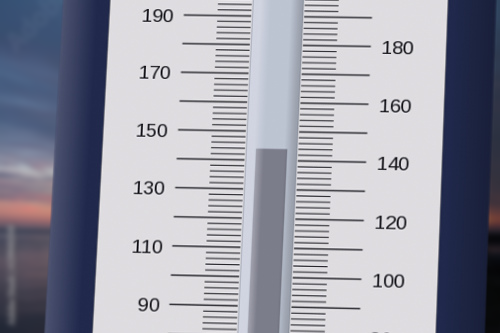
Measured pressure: 144 mmHg
